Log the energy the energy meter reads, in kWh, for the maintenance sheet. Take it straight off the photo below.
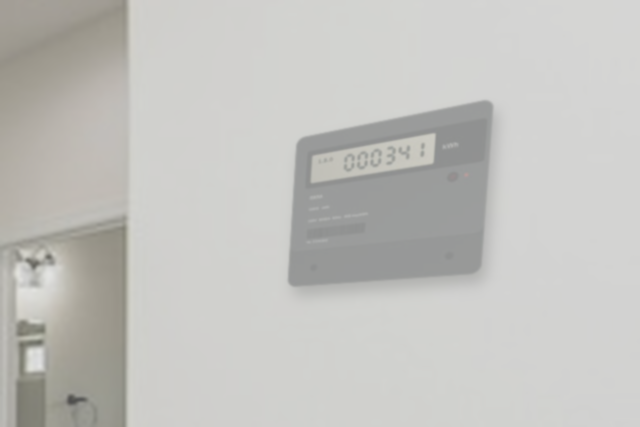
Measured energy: 341 kWh
